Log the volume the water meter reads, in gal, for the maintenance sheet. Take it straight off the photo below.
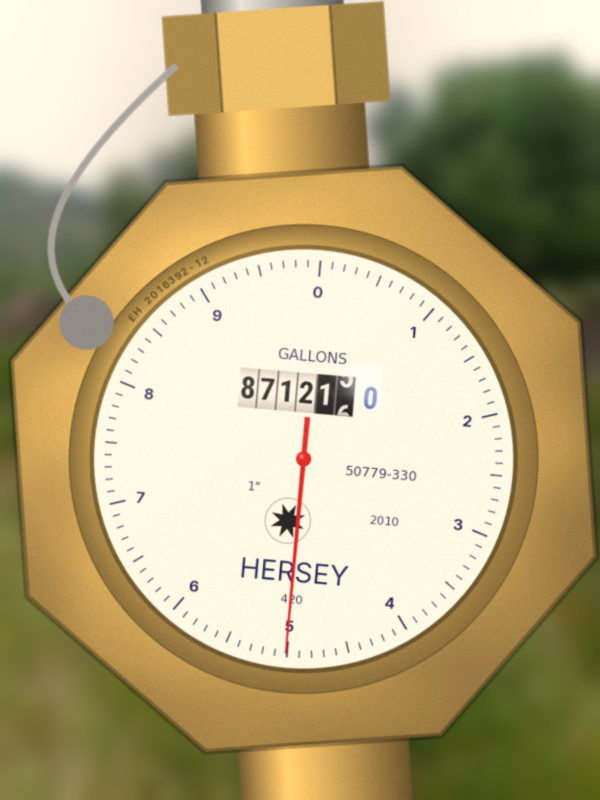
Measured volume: 8712155.0 gal
